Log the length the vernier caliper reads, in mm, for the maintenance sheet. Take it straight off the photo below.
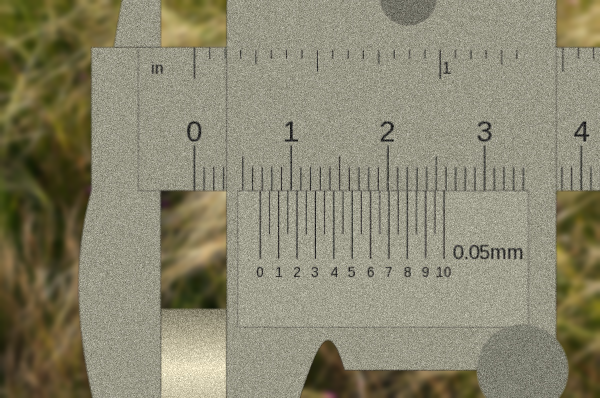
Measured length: 6.8 mm
